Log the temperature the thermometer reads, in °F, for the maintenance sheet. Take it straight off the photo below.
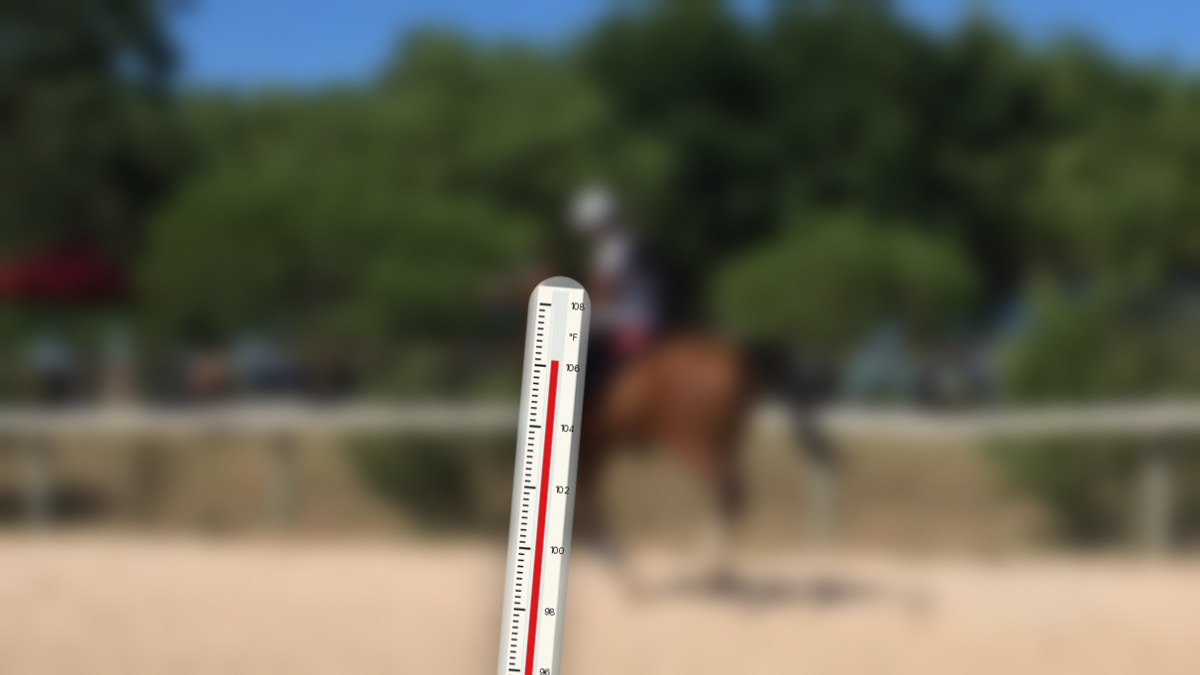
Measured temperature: 106.2 °F
